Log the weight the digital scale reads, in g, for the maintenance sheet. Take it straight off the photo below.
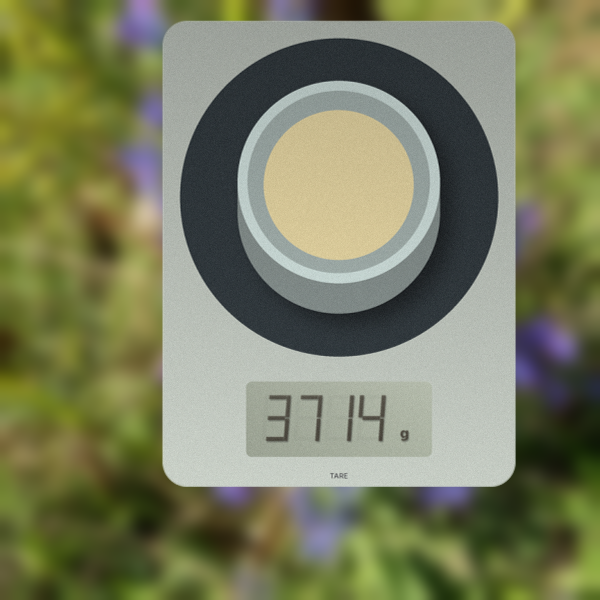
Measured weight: 3714 g
